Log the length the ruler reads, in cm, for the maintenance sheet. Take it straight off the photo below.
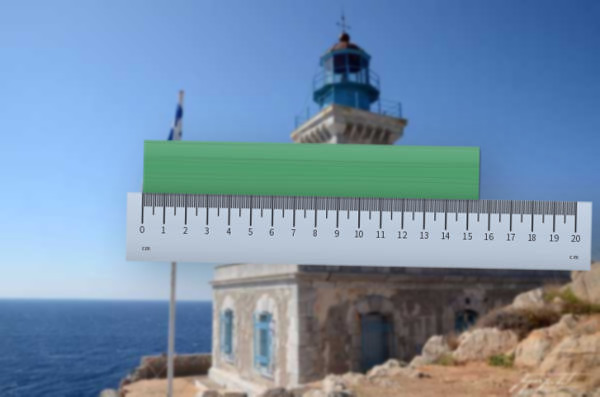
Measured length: 15.5 cm
